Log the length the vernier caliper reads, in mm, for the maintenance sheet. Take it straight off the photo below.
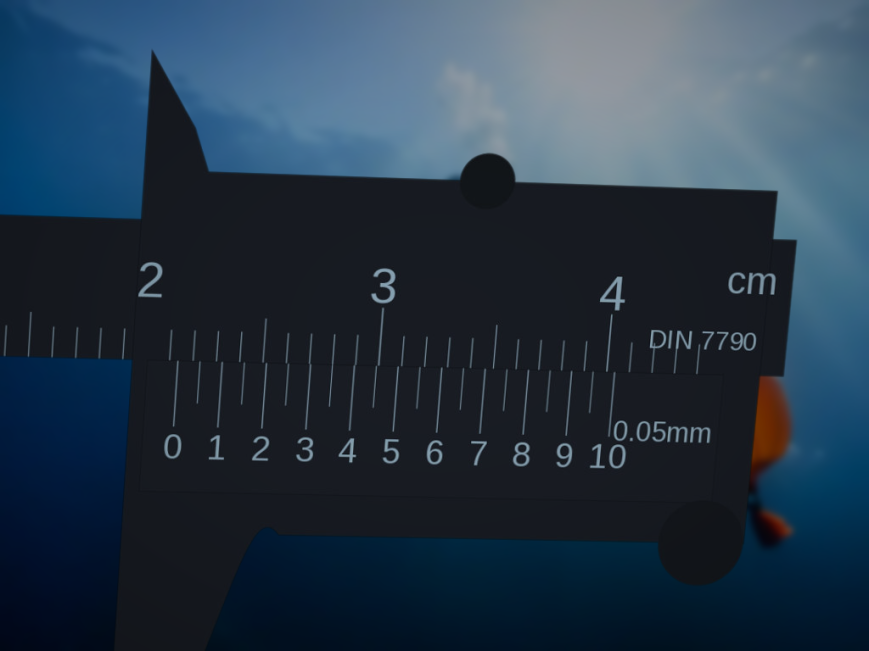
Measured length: 21.35 mm
